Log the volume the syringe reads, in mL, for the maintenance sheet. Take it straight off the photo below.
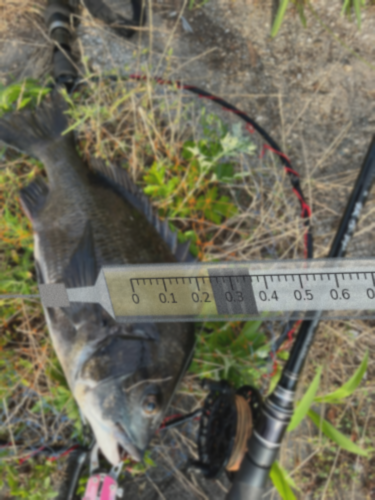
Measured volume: 0.24 mL
